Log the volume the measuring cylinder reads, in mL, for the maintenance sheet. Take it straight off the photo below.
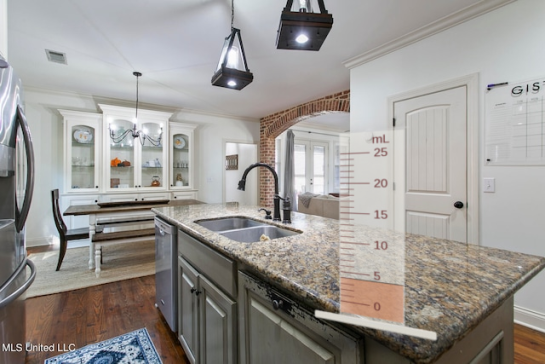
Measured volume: 4 mL
